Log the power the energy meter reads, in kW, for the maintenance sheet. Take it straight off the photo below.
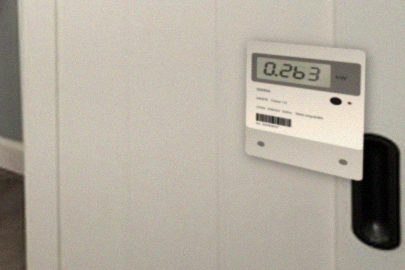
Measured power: 0.263 kW
